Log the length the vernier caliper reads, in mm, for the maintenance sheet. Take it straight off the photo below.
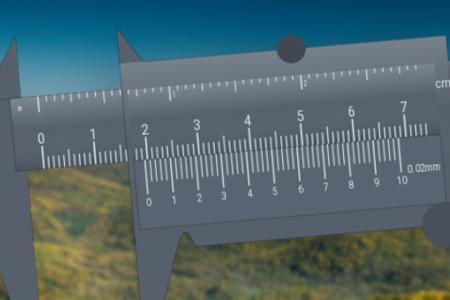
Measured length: 19.5 mm
